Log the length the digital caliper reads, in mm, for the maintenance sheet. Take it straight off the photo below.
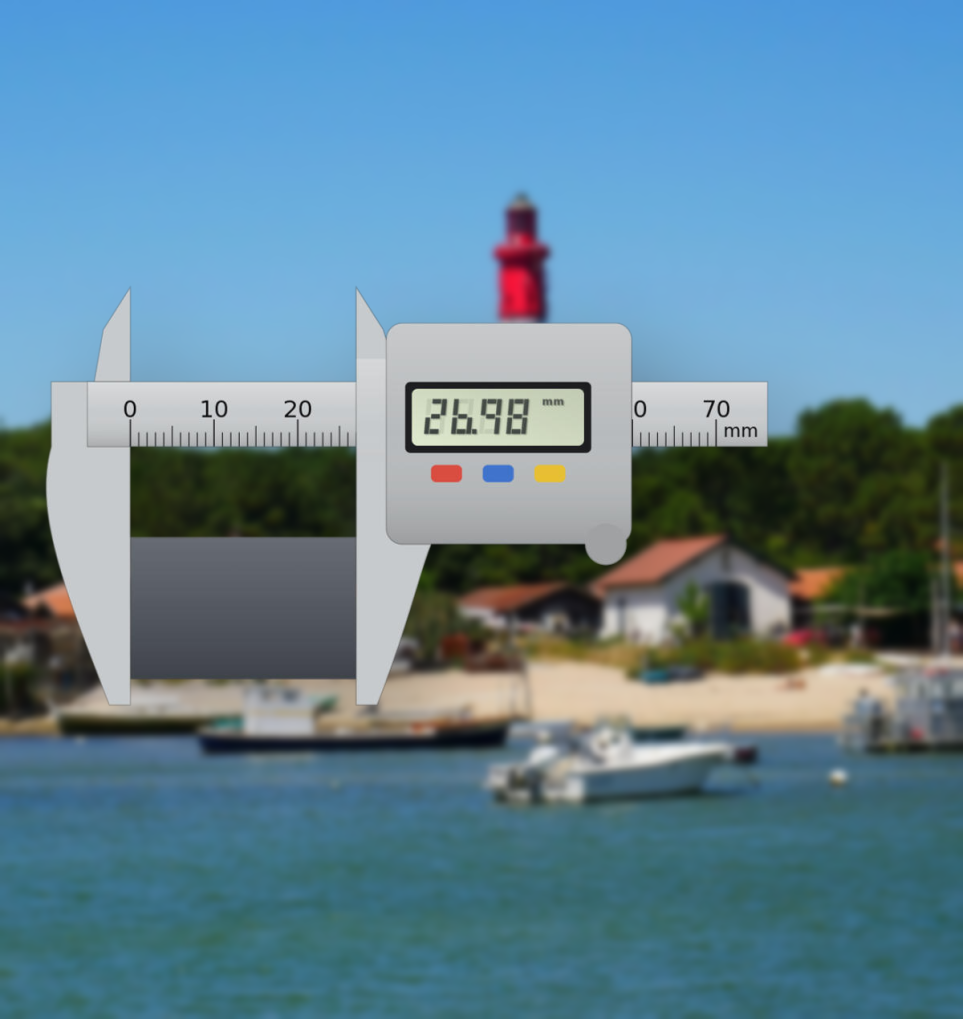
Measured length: 26.98 mm
